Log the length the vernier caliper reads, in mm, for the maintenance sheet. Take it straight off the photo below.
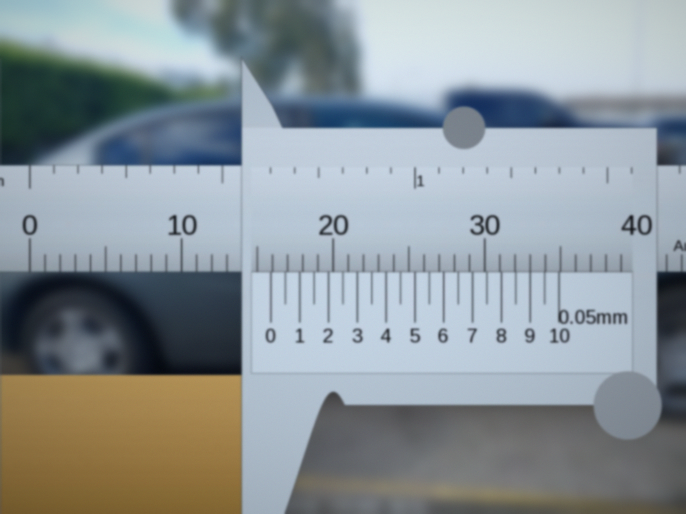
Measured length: 15.9 mm
